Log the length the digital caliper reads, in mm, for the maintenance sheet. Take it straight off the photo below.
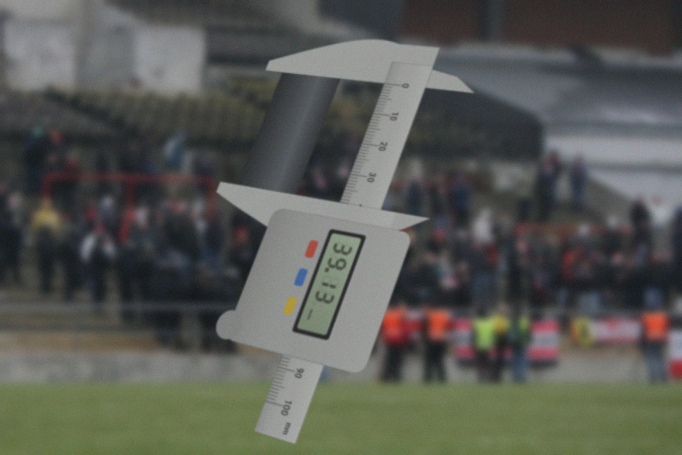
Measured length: 39.13 mm
